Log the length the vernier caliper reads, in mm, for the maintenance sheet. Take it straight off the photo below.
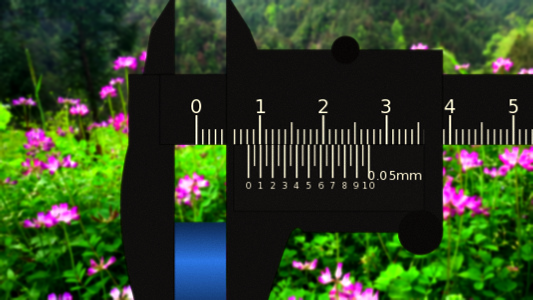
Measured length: 8.2 mm
